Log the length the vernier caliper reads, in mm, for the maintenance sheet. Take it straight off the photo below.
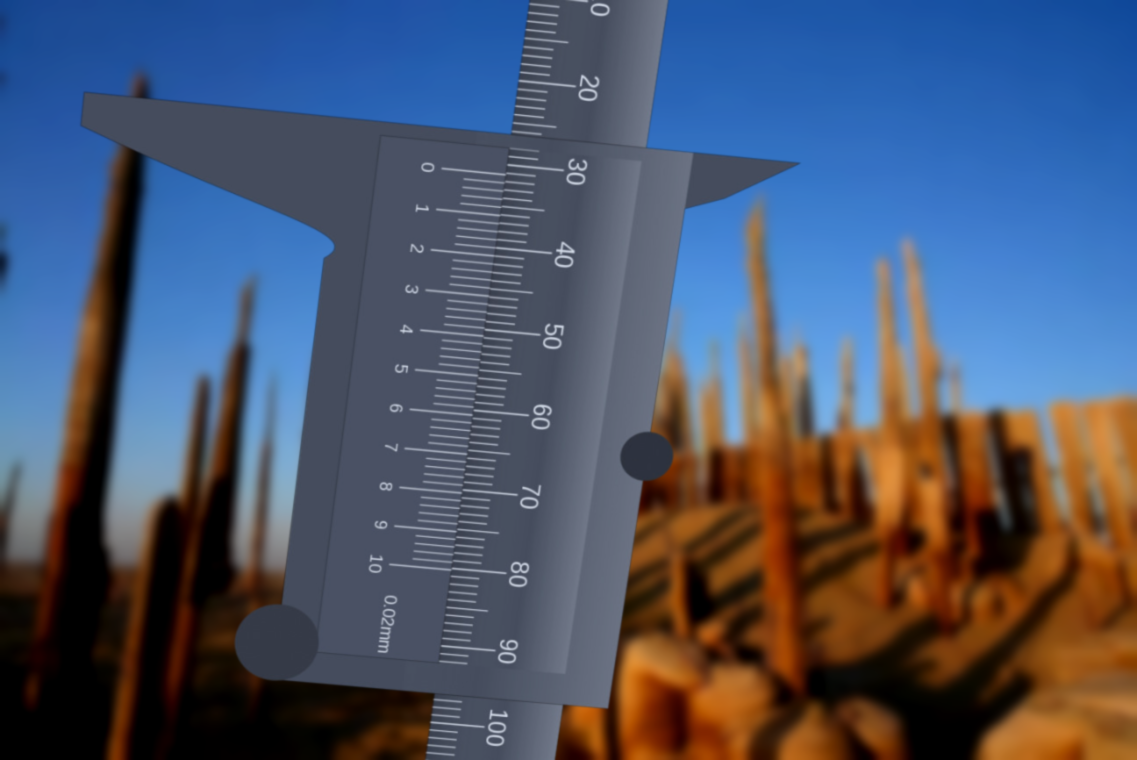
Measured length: 31.2 mm
